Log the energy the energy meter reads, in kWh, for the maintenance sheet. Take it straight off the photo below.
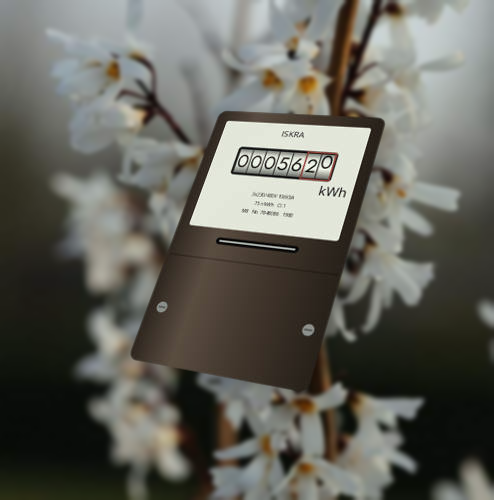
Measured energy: 56.20 kWh
